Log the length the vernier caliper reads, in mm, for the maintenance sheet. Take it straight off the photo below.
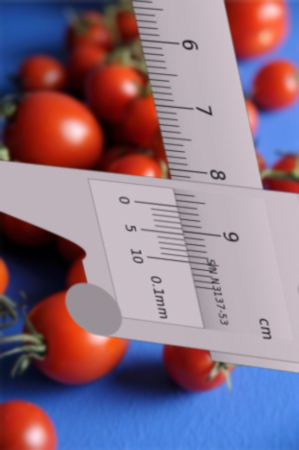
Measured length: 86.0 mm
